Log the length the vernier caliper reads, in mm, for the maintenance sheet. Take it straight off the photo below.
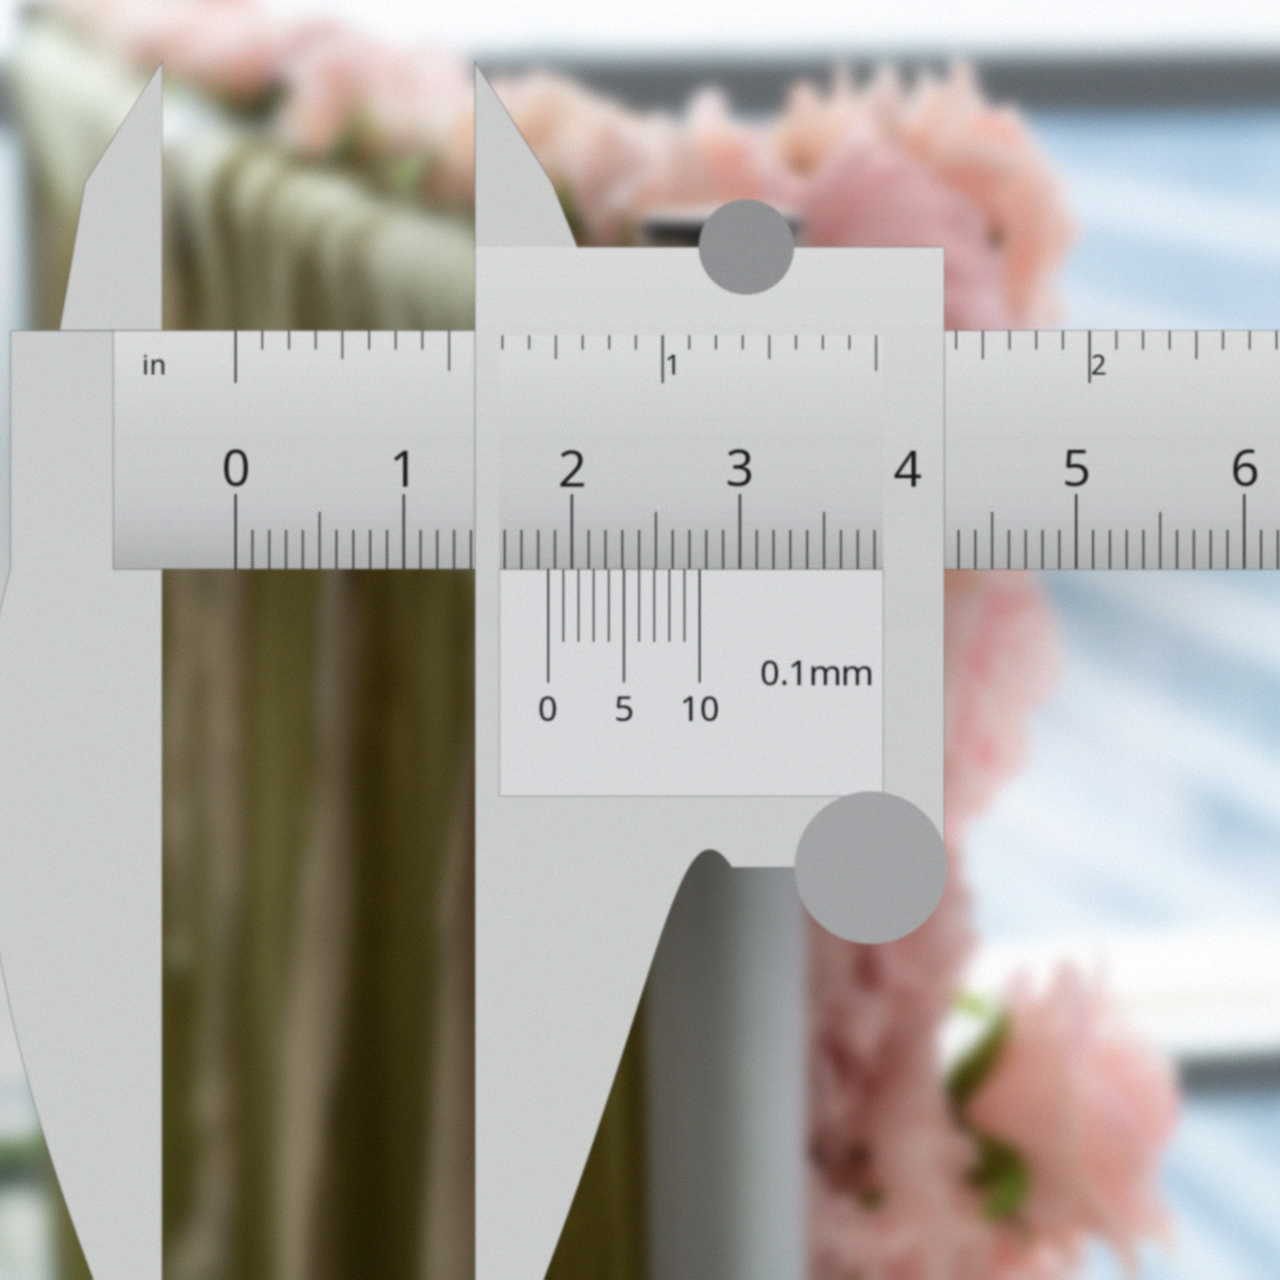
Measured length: 18.6 mm
